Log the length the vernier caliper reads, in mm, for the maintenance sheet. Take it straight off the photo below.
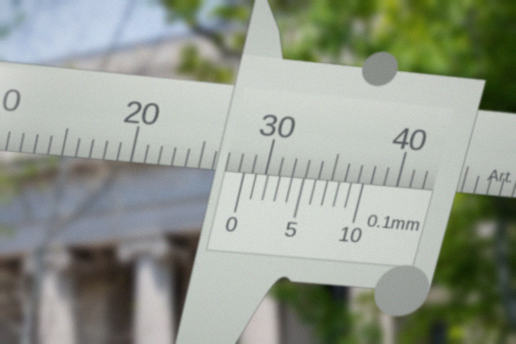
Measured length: 28.4 mm
